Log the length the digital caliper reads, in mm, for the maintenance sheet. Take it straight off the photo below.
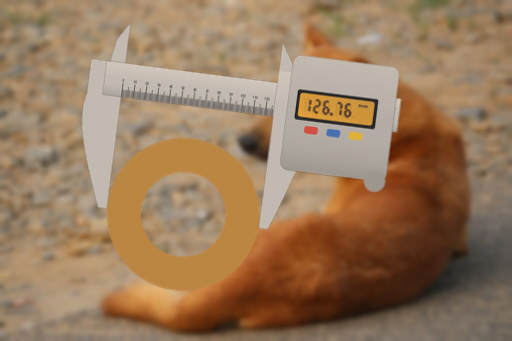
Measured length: 126.76 mm
